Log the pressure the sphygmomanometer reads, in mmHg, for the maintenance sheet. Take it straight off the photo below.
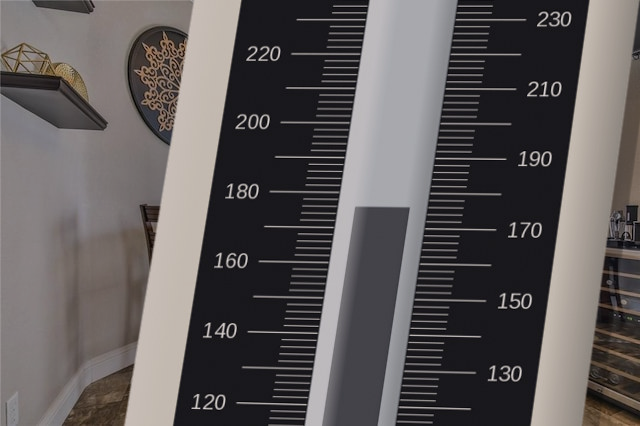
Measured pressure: 176 mmHg
